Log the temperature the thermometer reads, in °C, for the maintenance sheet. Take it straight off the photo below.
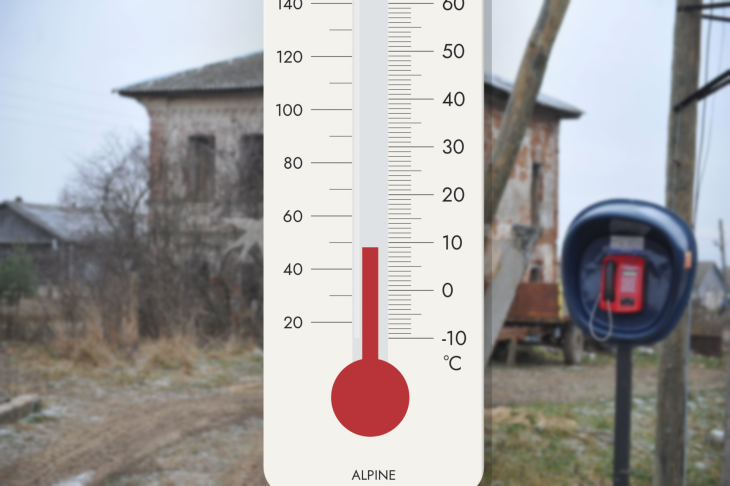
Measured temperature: 9 °C
